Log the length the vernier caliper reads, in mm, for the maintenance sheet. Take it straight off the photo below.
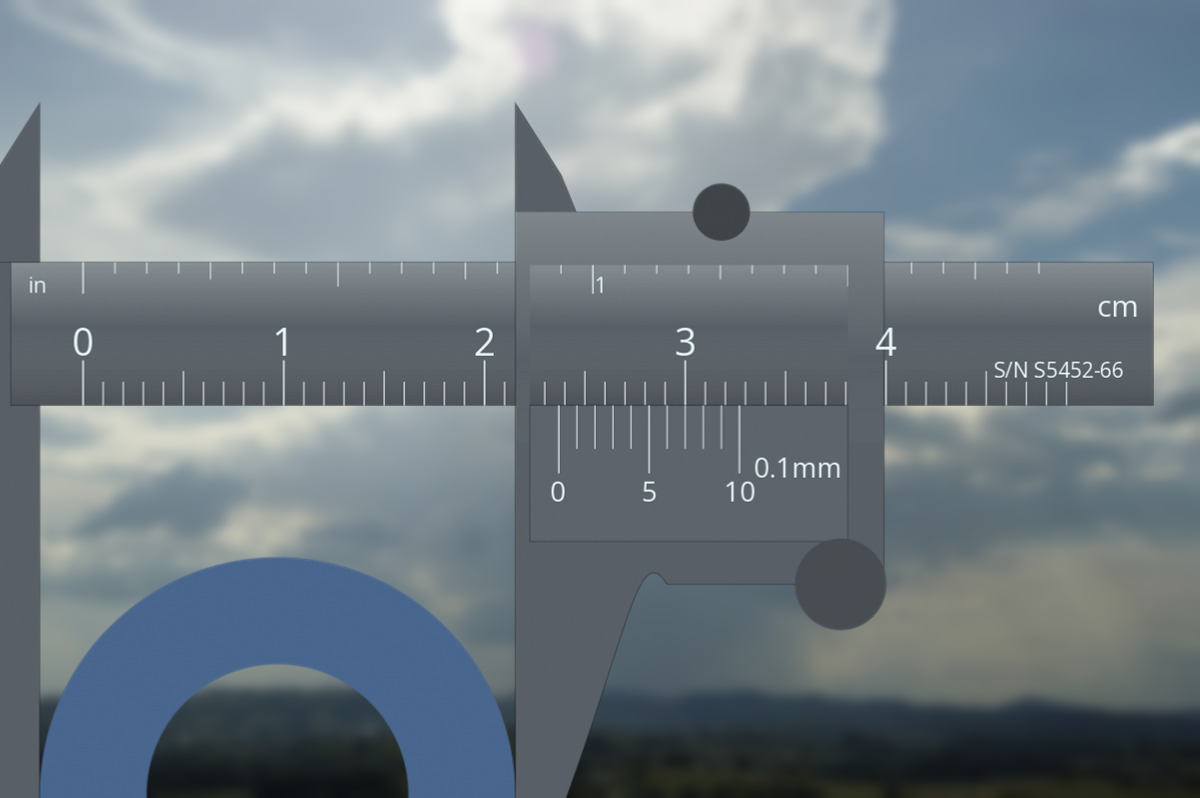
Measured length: 23.7 mm
